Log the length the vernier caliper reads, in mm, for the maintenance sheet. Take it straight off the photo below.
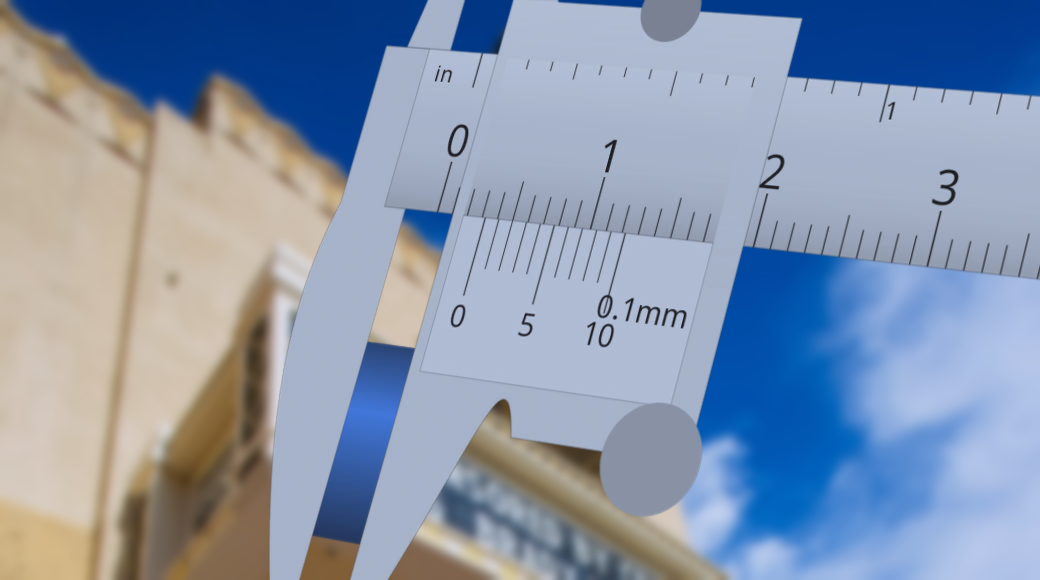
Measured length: 3.2 mm
